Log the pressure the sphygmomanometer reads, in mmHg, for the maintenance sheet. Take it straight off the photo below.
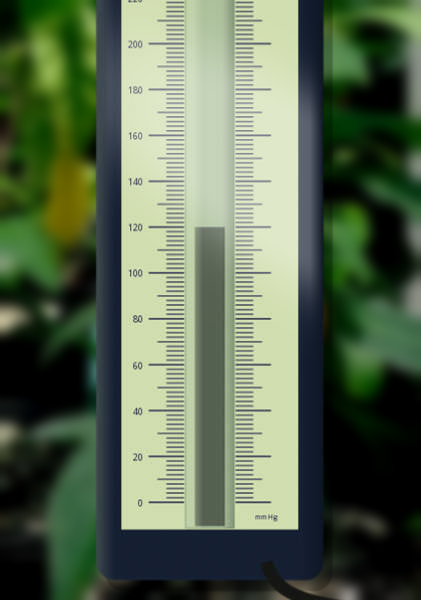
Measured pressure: 120 mmHg
